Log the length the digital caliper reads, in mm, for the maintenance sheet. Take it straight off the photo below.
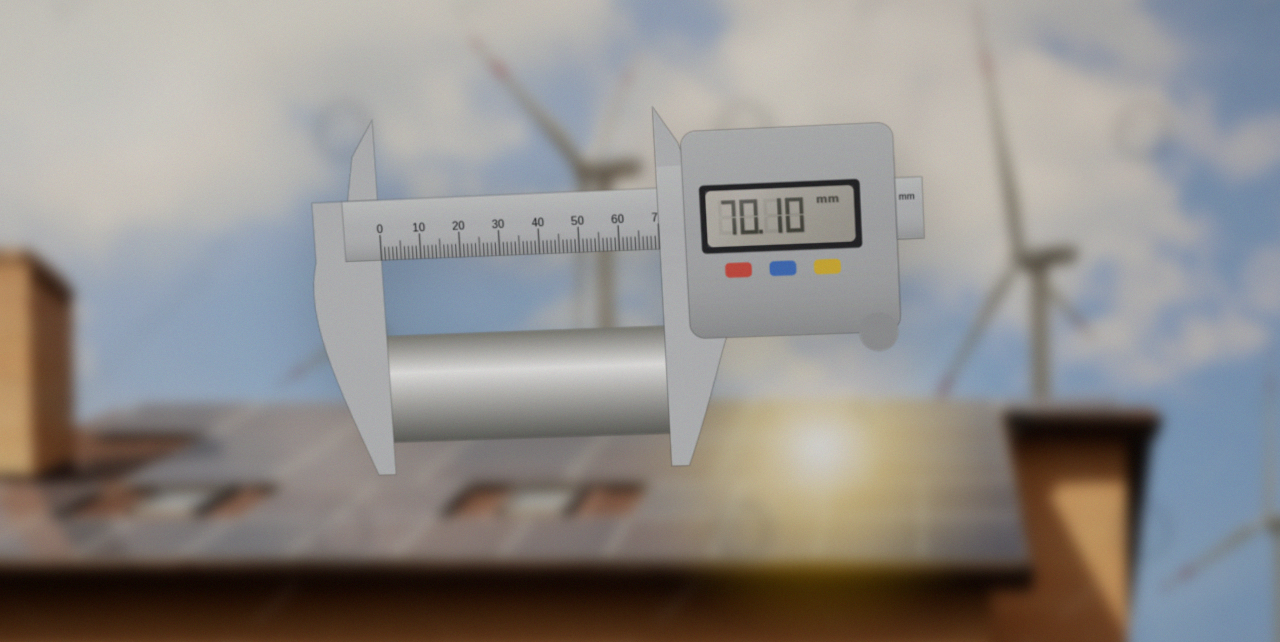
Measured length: 70.10 mm
